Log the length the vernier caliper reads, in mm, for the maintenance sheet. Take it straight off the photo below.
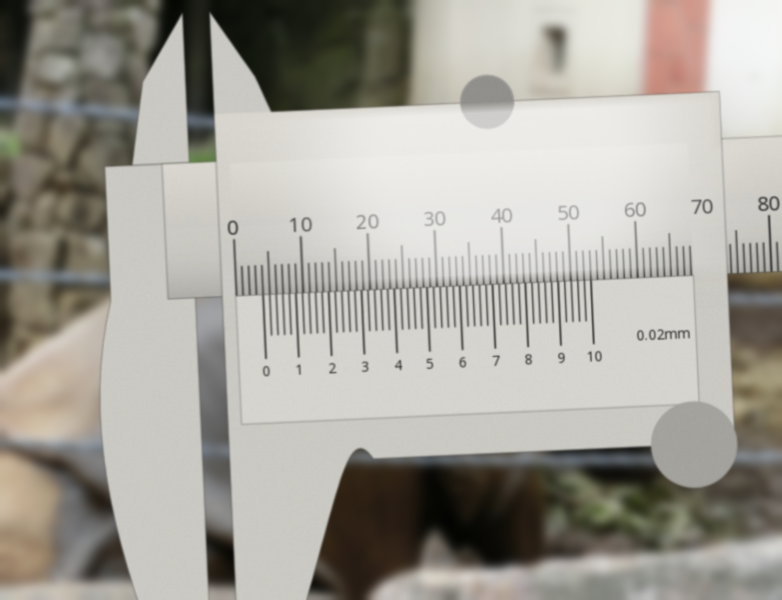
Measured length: 4.0 mm
